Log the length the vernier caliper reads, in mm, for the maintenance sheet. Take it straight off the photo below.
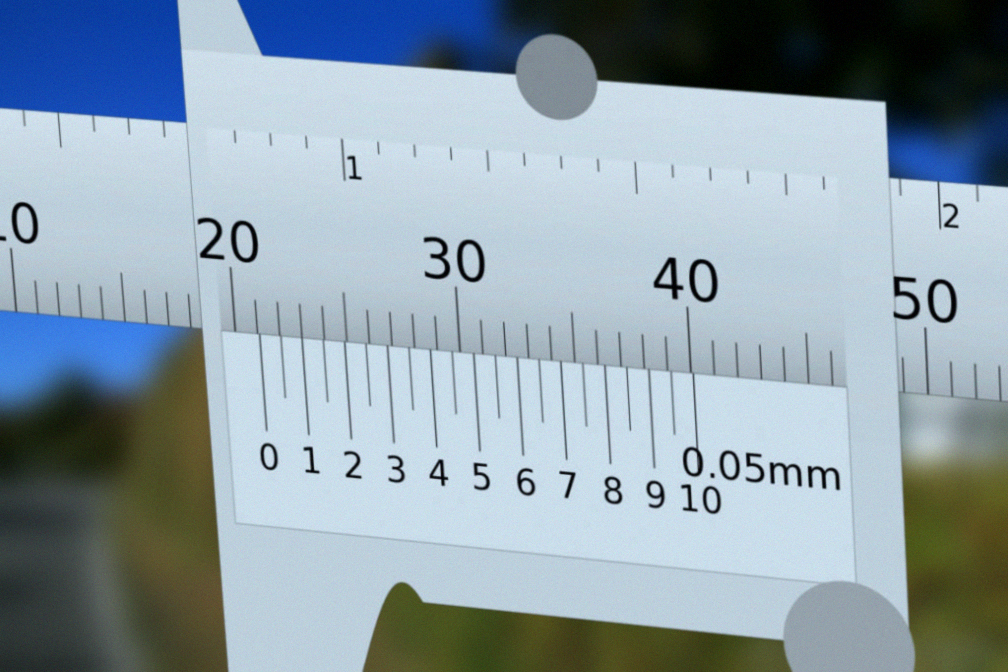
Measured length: 21.1 mm
